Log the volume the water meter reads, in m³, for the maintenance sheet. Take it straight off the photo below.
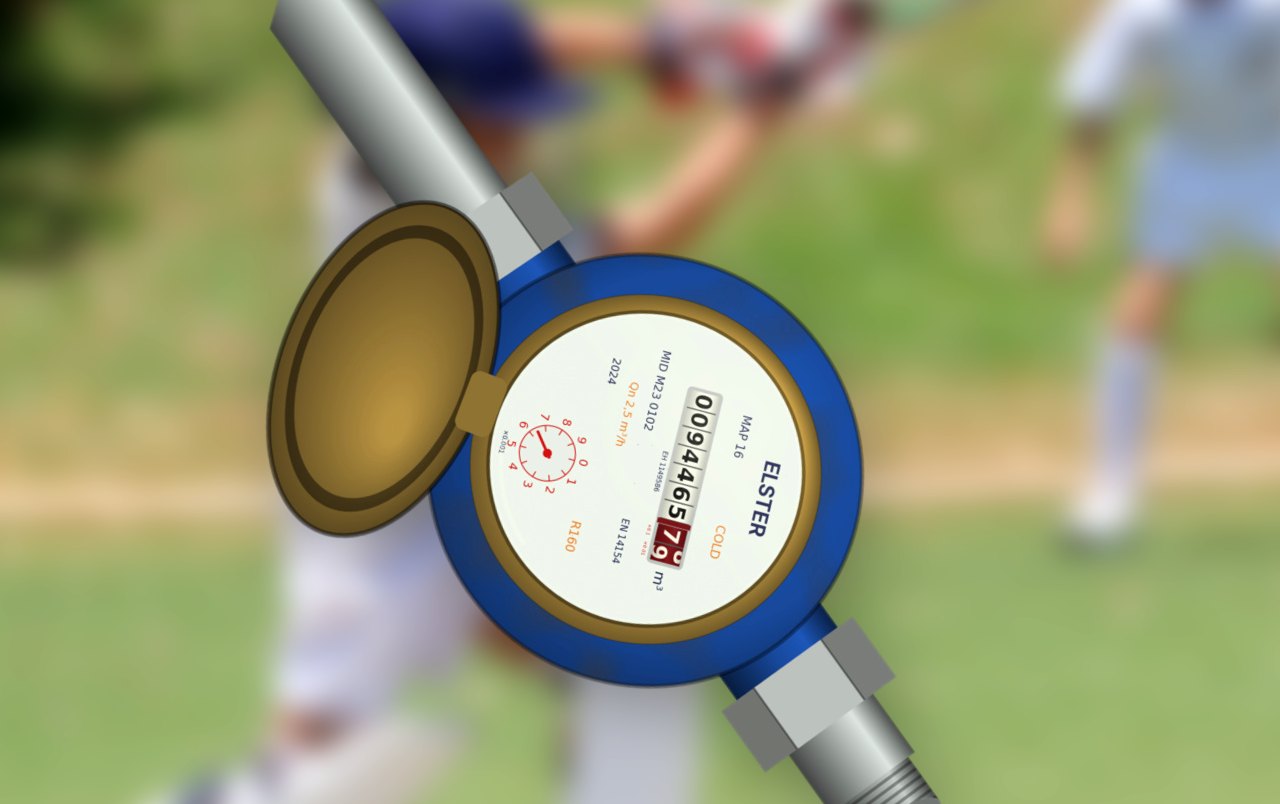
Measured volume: 94465.786 m³
